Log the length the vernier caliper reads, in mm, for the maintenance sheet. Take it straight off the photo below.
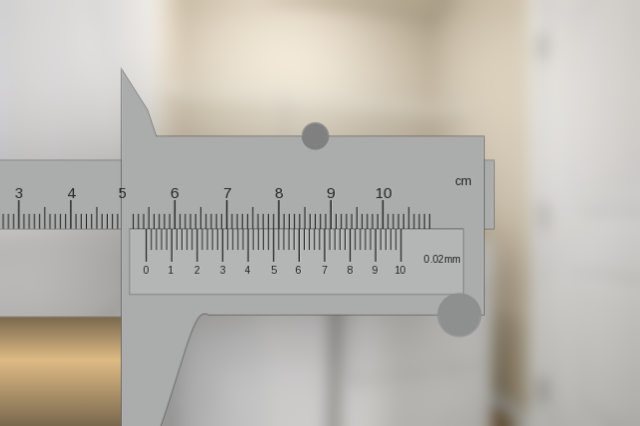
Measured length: 54.5 mm
